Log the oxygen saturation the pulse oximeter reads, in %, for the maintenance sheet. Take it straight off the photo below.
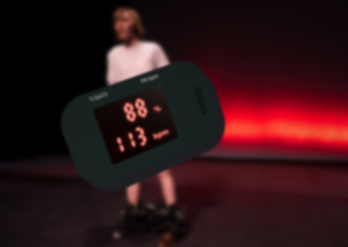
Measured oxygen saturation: 88 %
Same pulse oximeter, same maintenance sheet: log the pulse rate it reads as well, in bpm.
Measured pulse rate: 113 bpm
